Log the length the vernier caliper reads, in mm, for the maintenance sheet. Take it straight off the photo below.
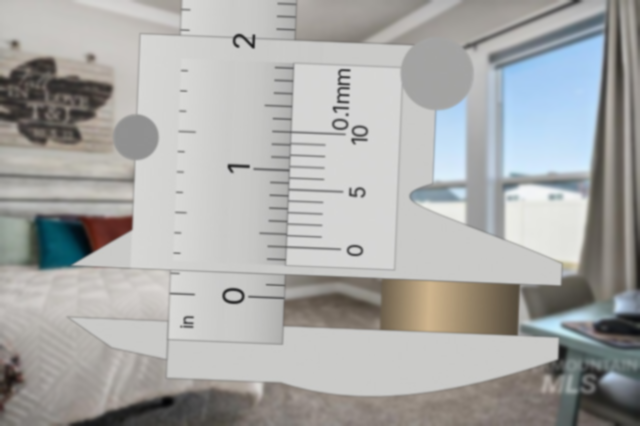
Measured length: 4.0 mm
